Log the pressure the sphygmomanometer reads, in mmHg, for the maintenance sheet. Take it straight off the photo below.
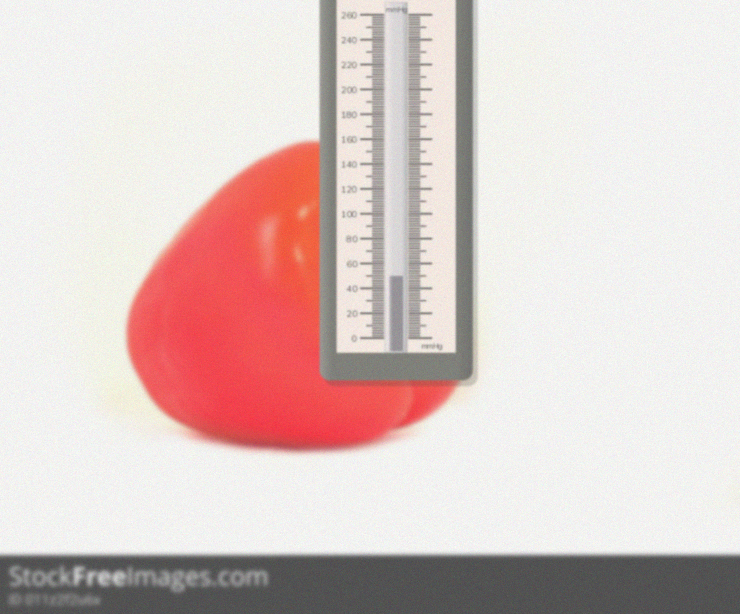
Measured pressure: 50 mmHg
